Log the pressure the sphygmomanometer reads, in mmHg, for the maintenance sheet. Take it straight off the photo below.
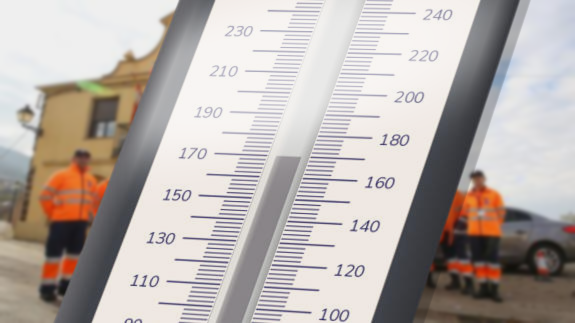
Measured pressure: 170 mmHg
